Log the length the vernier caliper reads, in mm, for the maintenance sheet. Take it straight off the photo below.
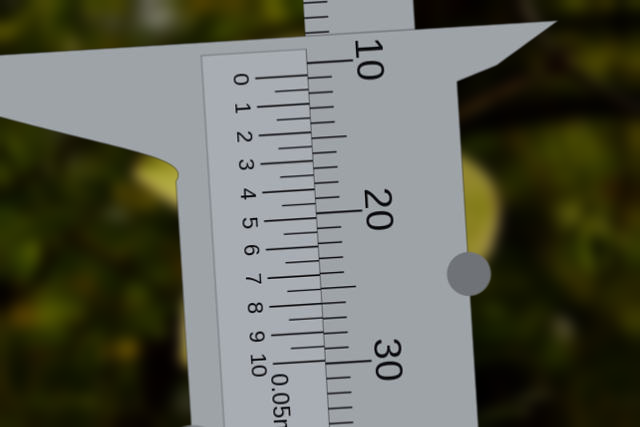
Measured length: 10.8 mm
